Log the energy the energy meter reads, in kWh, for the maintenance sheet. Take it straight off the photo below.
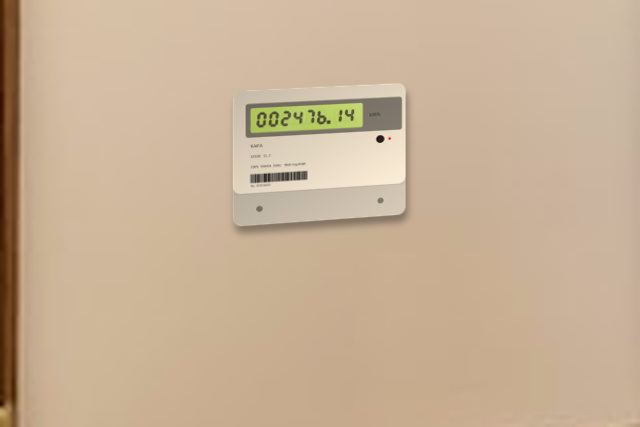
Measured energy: 2476.14 kWh
